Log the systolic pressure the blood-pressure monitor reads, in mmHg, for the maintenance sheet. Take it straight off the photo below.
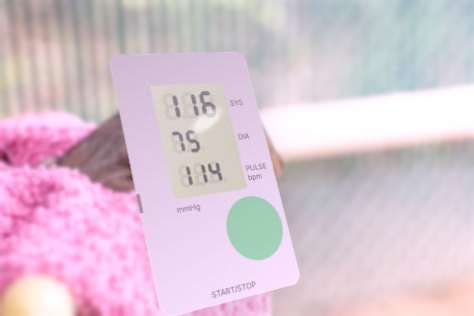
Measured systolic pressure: 116 mmHg
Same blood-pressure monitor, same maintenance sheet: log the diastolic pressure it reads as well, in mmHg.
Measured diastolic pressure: 75 mmHg
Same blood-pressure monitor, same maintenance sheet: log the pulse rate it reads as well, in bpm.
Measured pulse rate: 114 bpm
